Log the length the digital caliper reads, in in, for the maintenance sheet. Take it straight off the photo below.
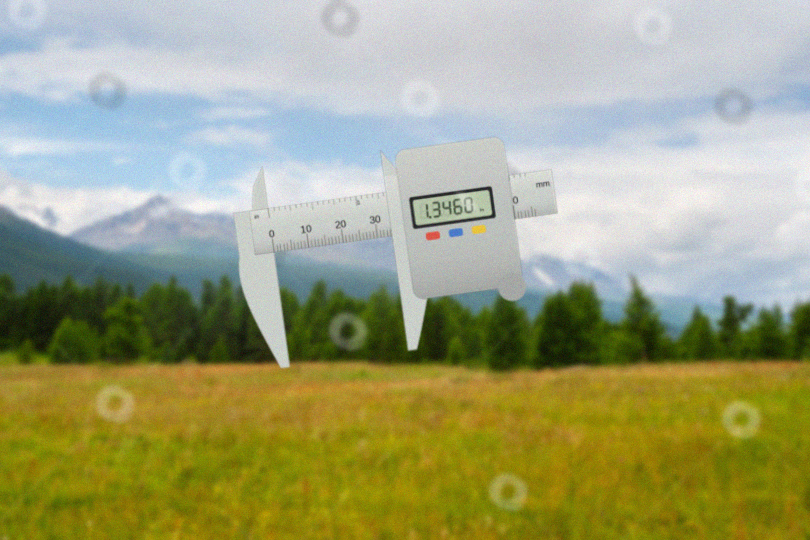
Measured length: 1.3460 in
